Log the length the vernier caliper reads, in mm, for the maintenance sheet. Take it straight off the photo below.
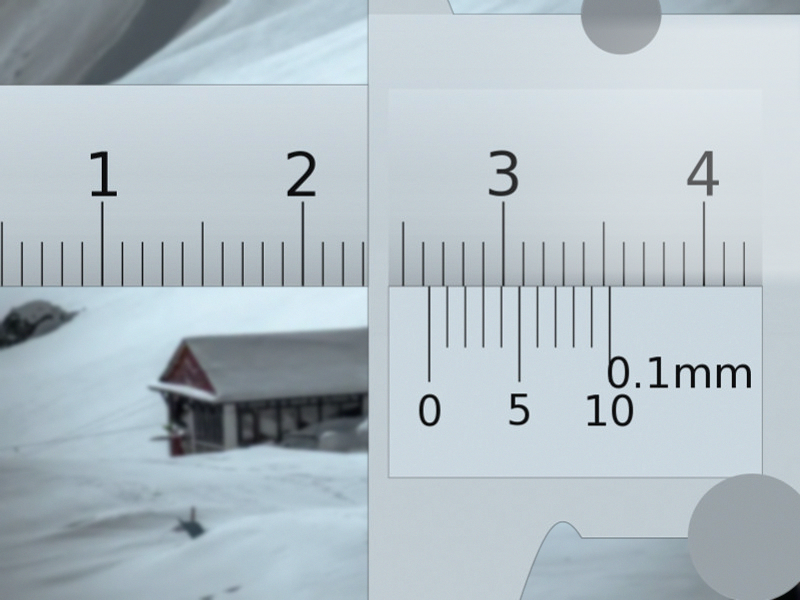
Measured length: 26.3 mm
